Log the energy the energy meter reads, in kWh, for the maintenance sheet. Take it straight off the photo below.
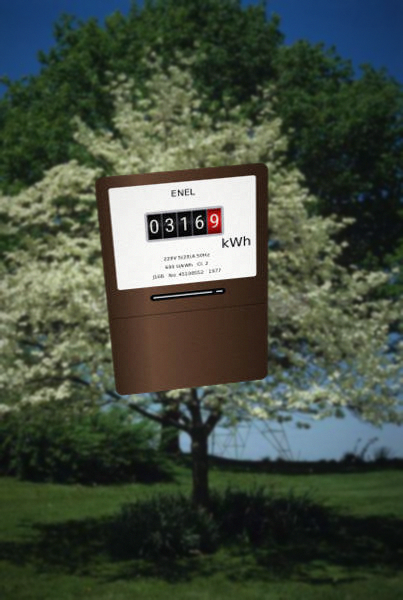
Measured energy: 316.9 kWh
